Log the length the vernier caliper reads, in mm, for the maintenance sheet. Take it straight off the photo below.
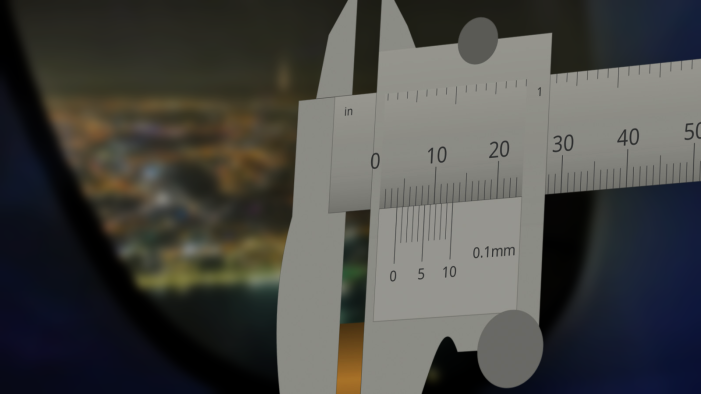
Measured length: 4.0 mm
